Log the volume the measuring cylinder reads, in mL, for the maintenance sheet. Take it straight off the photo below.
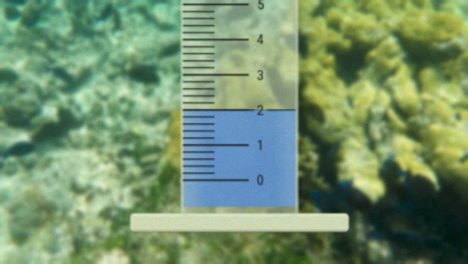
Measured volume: 2 mL
